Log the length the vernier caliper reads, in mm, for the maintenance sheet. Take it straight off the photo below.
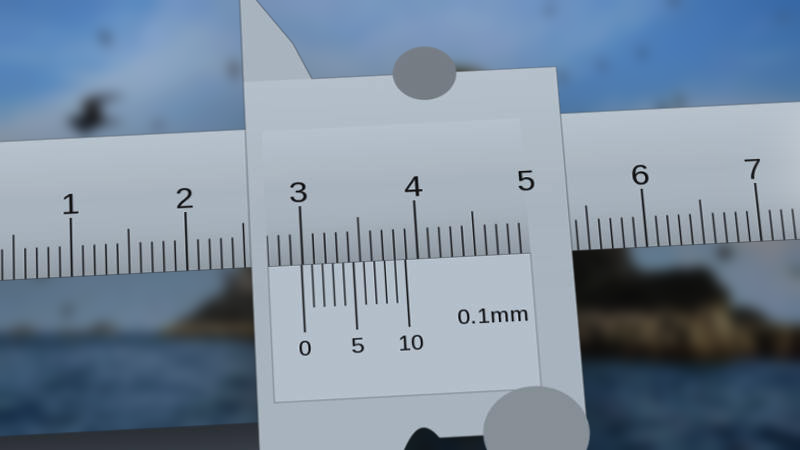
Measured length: 29.9 mm
